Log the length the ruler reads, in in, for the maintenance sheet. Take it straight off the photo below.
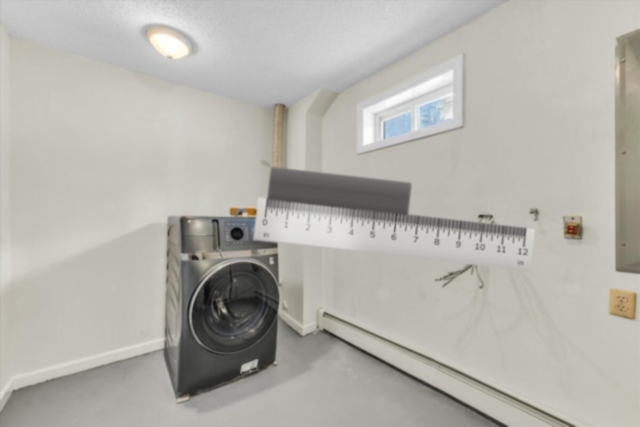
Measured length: 6.5 in
